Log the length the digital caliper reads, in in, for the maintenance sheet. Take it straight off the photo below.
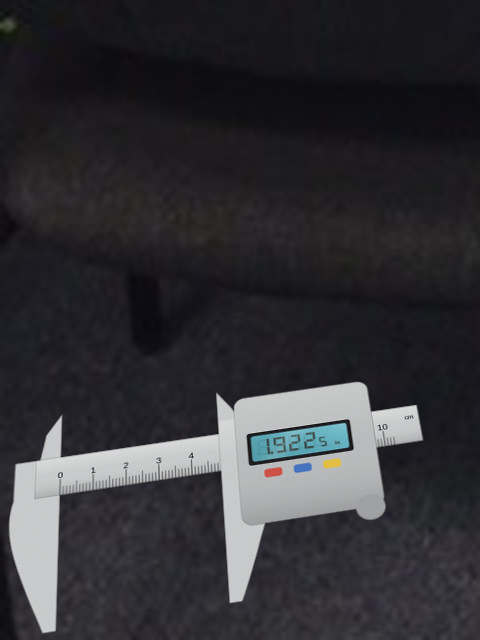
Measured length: 1.9225 in
